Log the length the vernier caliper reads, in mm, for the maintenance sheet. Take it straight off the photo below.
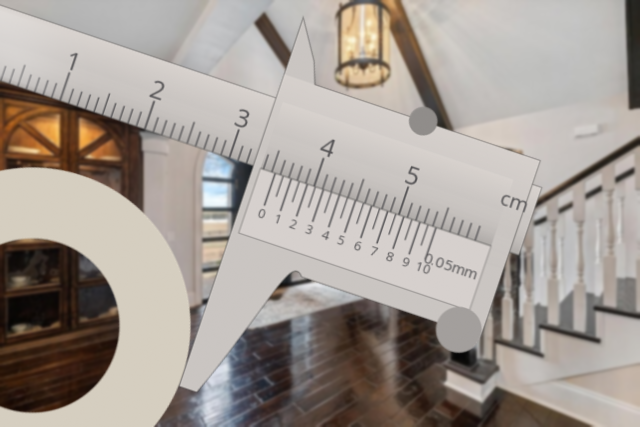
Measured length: 35.4 mm
